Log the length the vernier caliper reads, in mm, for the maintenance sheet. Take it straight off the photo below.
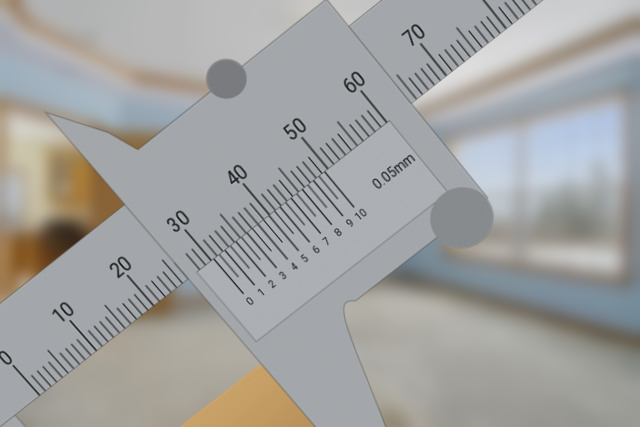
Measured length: 30.4 mm
